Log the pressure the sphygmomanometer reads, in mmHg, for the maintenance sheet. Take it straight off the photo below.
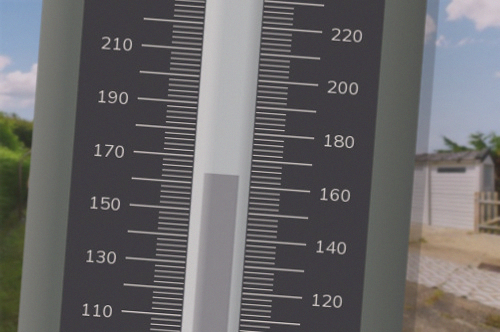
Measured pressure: 164 mmHg
